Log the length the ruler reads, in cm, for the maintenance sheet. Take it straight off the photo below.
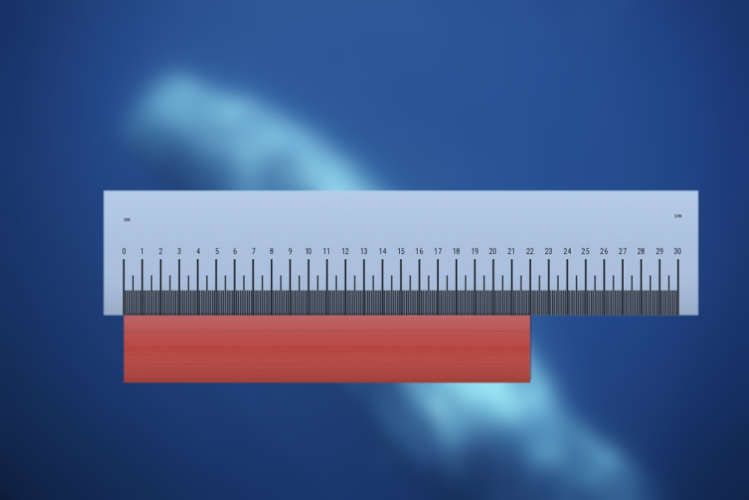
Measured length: 22 cm
